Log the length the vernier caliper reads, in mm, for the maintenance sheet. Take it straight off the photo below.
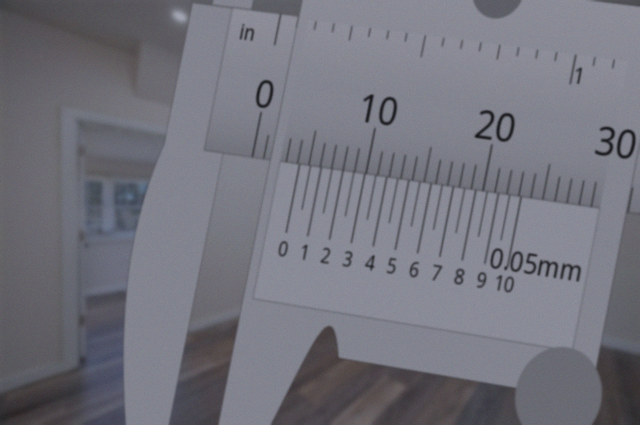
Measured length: 4.2 mm
